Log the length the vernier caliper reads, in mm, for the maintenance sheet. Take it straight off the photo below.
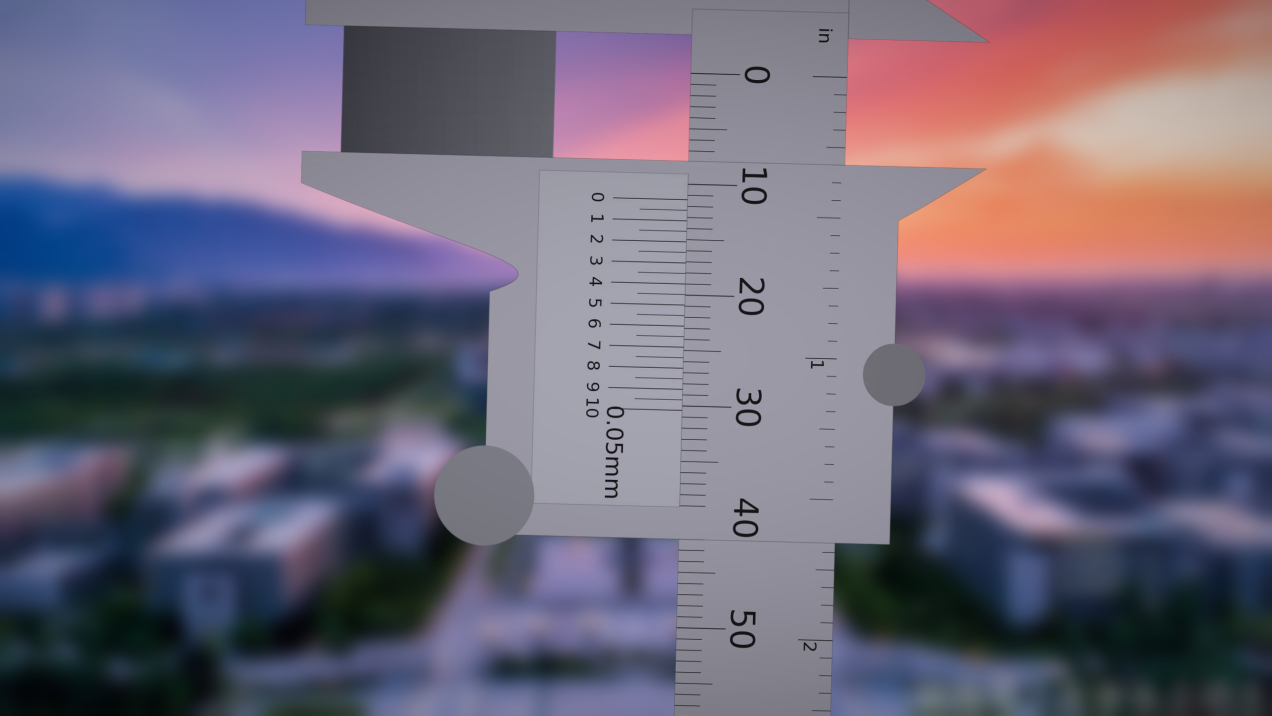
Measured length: 11.4 mm
